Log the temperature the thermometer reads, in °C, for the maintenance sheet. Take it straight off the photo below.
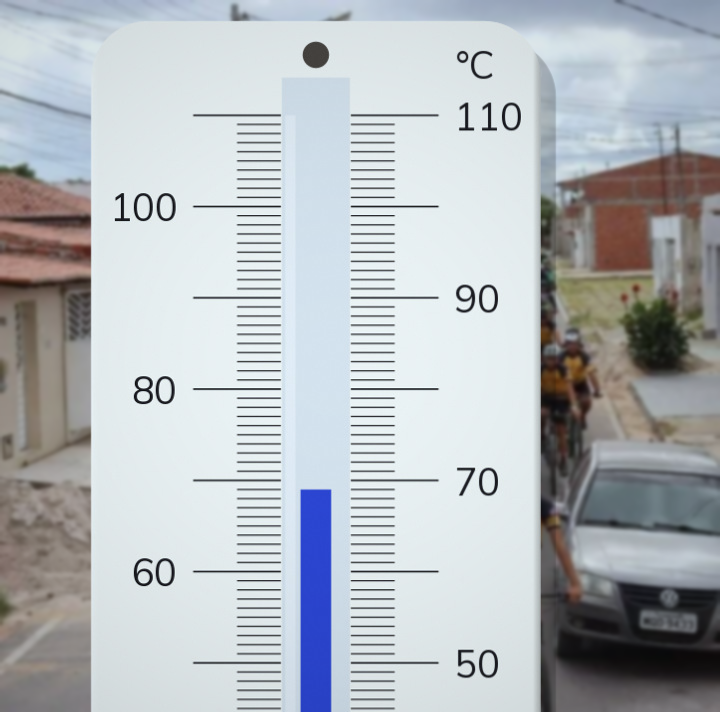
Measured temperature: 69 °C
